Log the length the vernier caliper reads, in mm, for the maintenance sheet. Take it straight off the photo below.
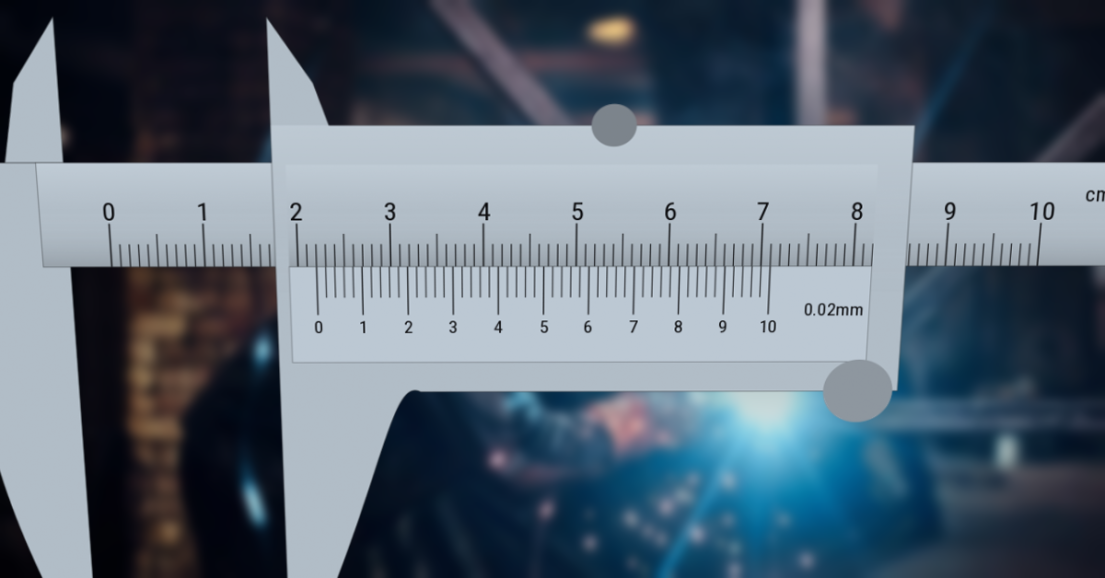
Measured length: 22.0 mm
